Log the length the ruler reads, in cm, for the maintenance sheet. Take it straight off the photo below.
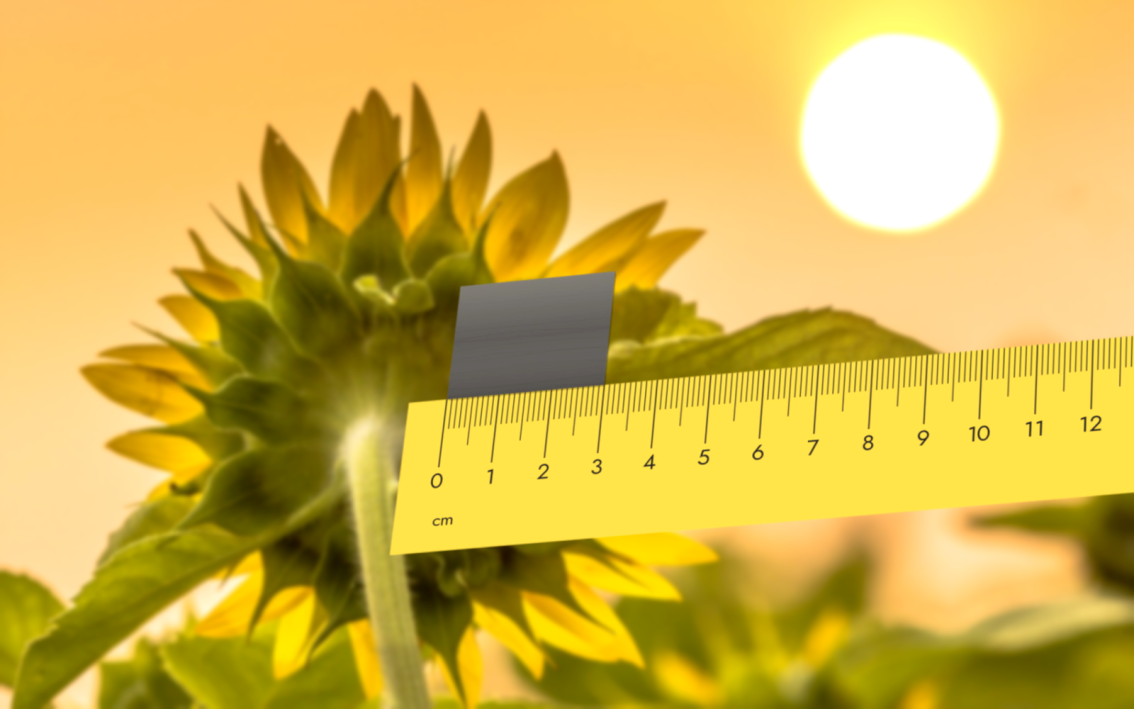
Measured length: 3 cm
